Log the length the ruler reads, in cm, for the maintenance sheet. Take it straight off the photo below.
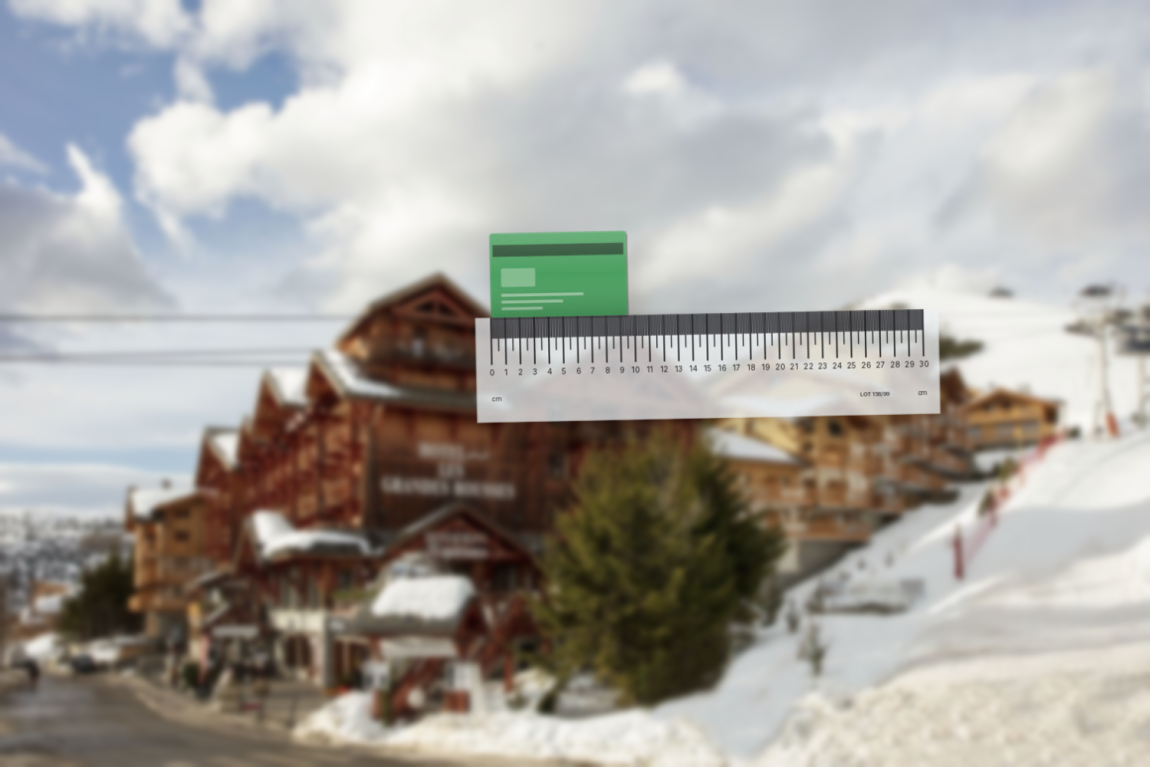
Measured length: 9.5 cm
